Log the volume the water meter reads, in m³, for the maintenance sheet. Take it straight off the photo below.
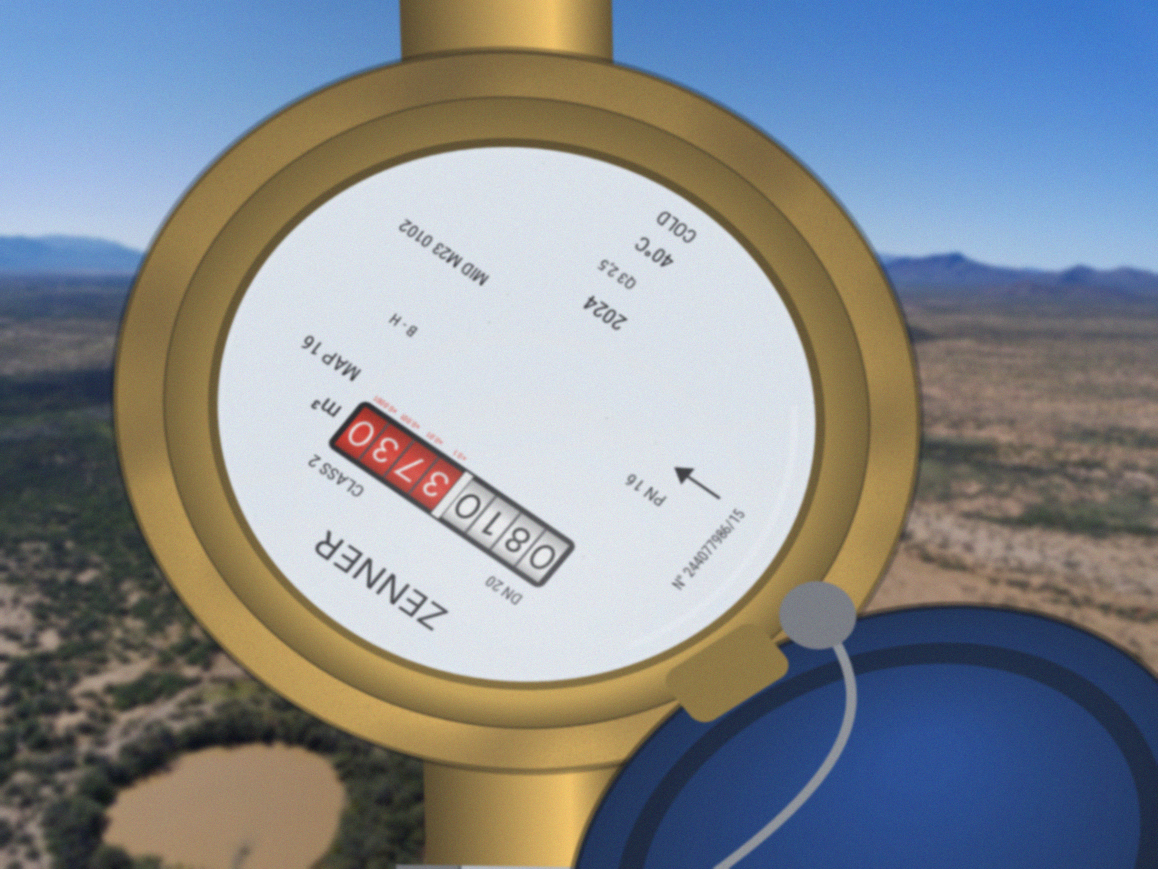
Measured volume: 810.3730 m³
